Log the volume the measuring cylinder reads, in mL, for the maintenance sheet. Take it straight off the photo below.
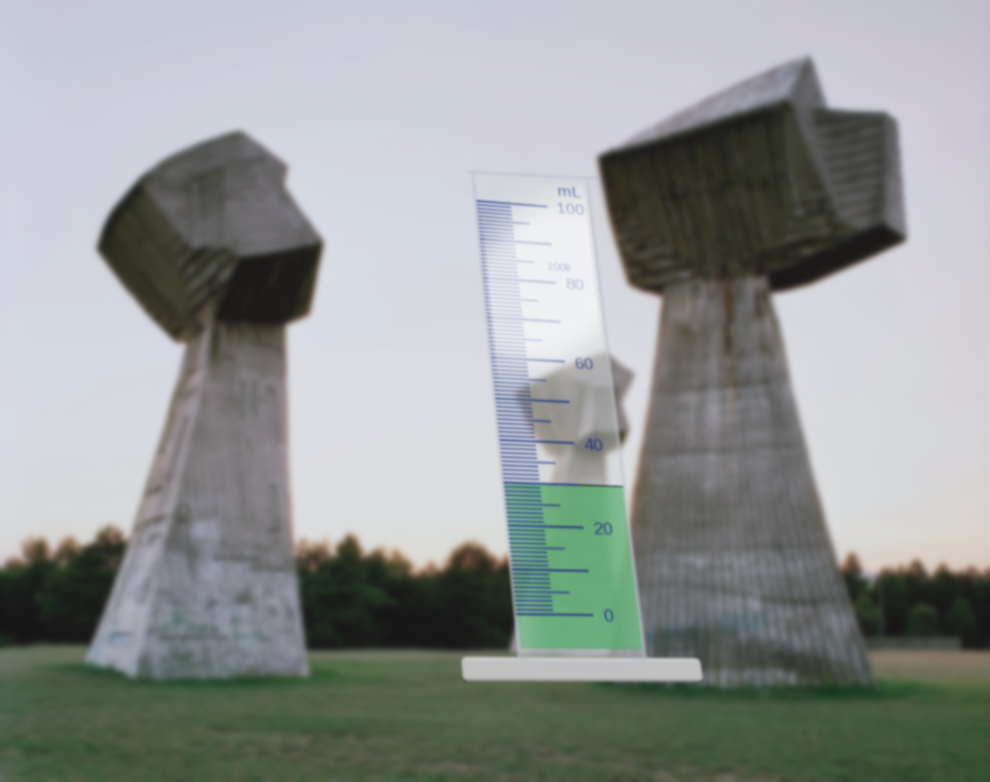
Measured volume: 30 mL
